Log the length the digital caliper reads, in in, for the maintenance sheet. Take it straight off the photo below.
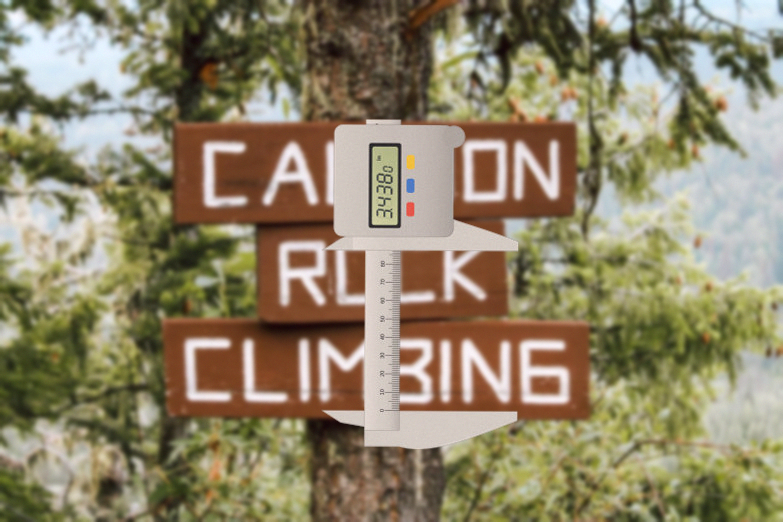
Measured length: 3.4380 in
